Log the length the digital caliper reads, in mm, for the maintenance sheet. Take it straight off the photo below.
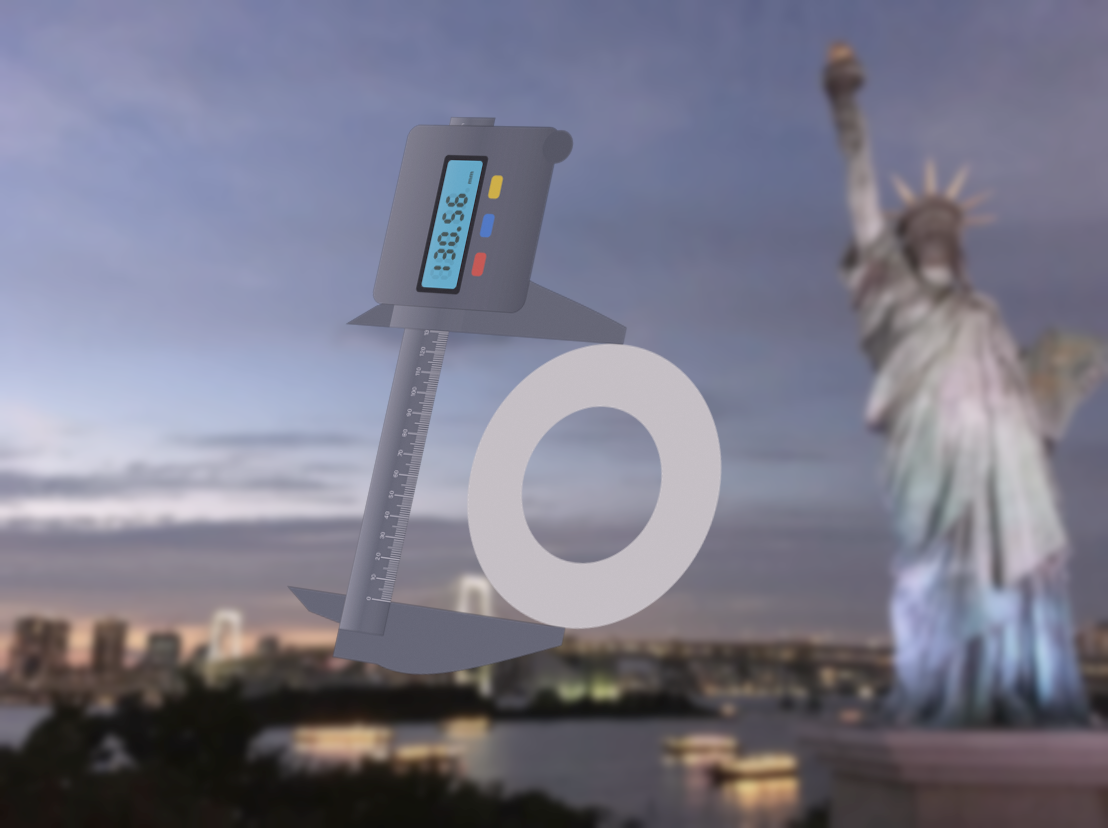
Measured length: 130.56 mm
